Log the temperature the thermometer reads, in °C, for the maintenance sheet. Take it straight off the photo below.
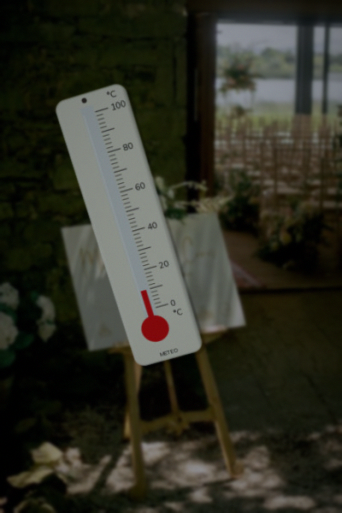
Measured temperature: 10 °C
